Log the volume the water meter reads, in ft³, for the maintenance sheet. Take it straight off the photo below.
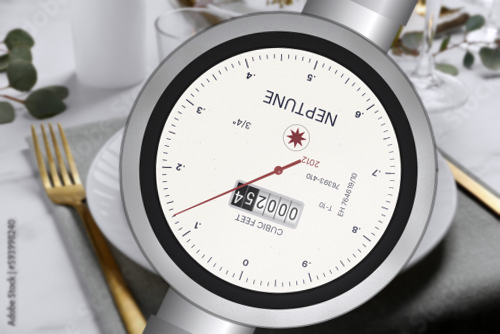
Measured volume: 254.13 ft³
